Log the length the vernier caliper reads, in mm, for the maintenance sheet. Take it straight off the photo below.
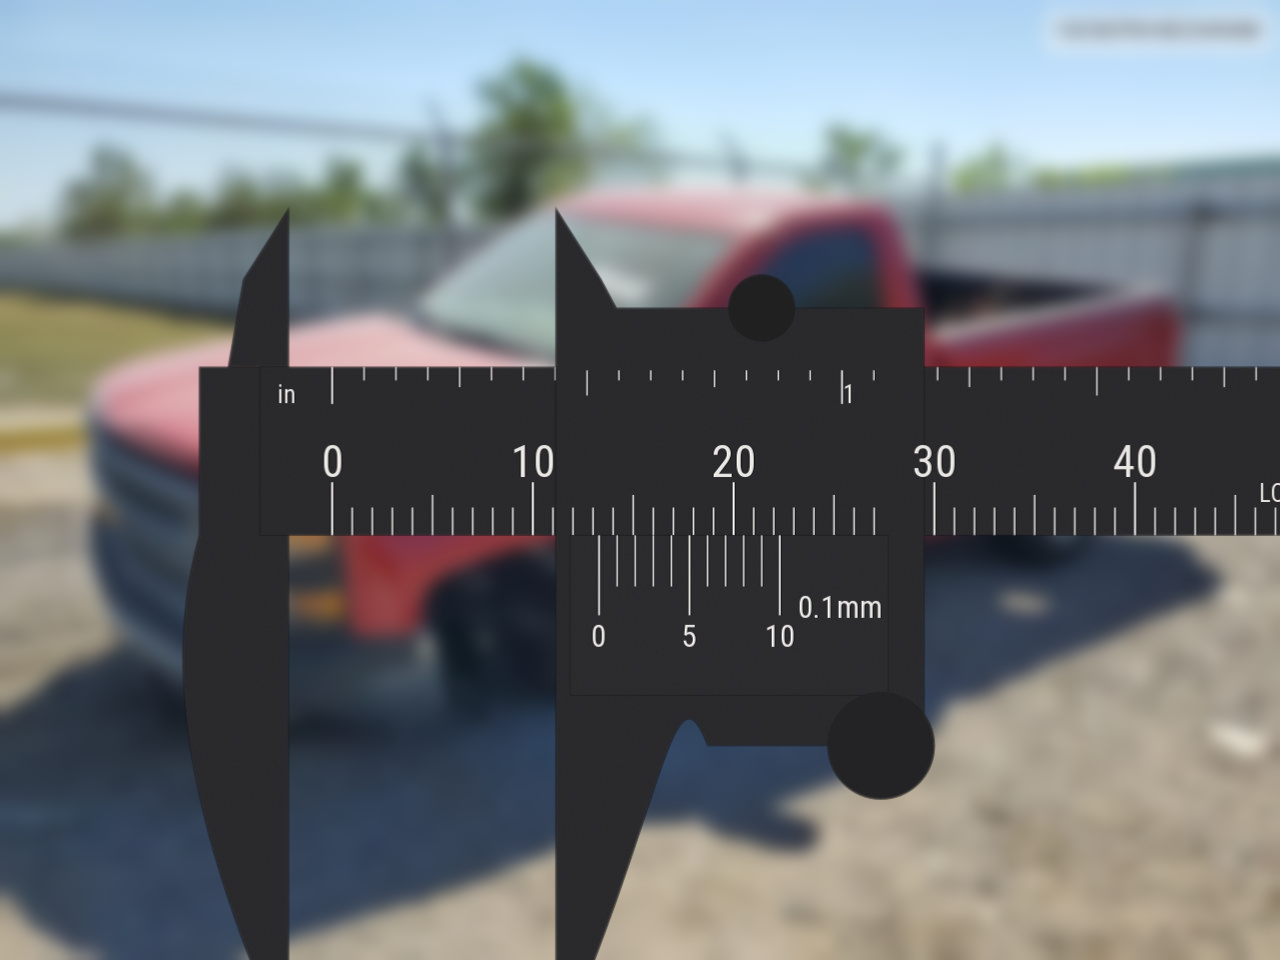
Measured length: 13.3 mm
